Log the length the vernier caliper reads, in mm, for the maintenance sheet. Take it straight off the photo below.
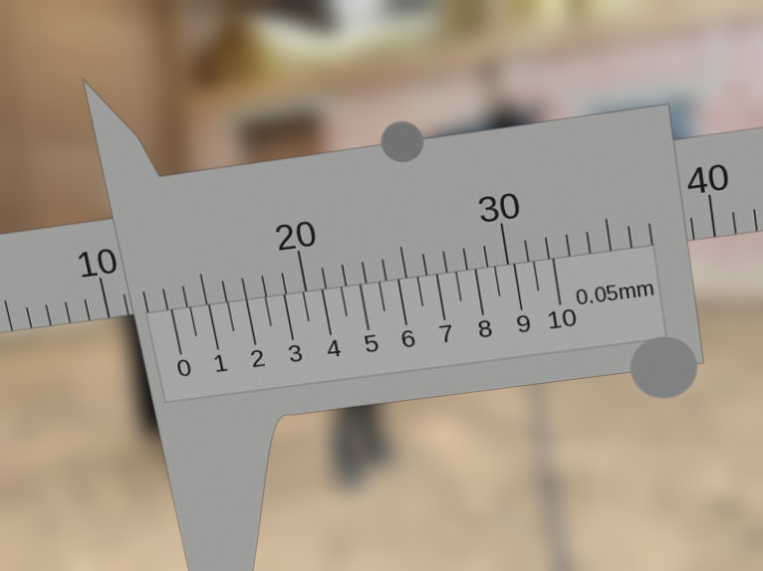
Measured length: 13.2 mm
